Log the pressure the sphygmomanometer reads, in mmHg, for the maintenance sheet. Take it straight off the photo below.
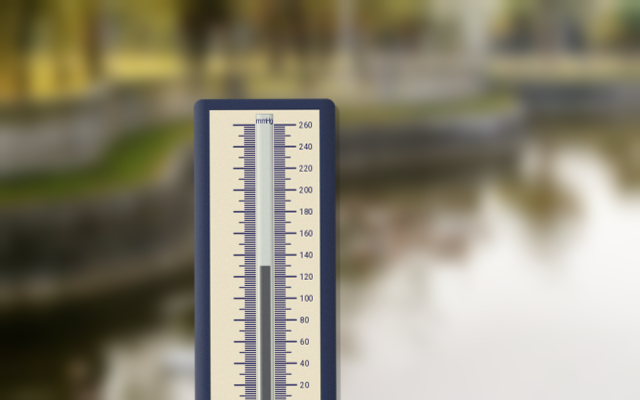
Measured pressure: 130 mmHg
